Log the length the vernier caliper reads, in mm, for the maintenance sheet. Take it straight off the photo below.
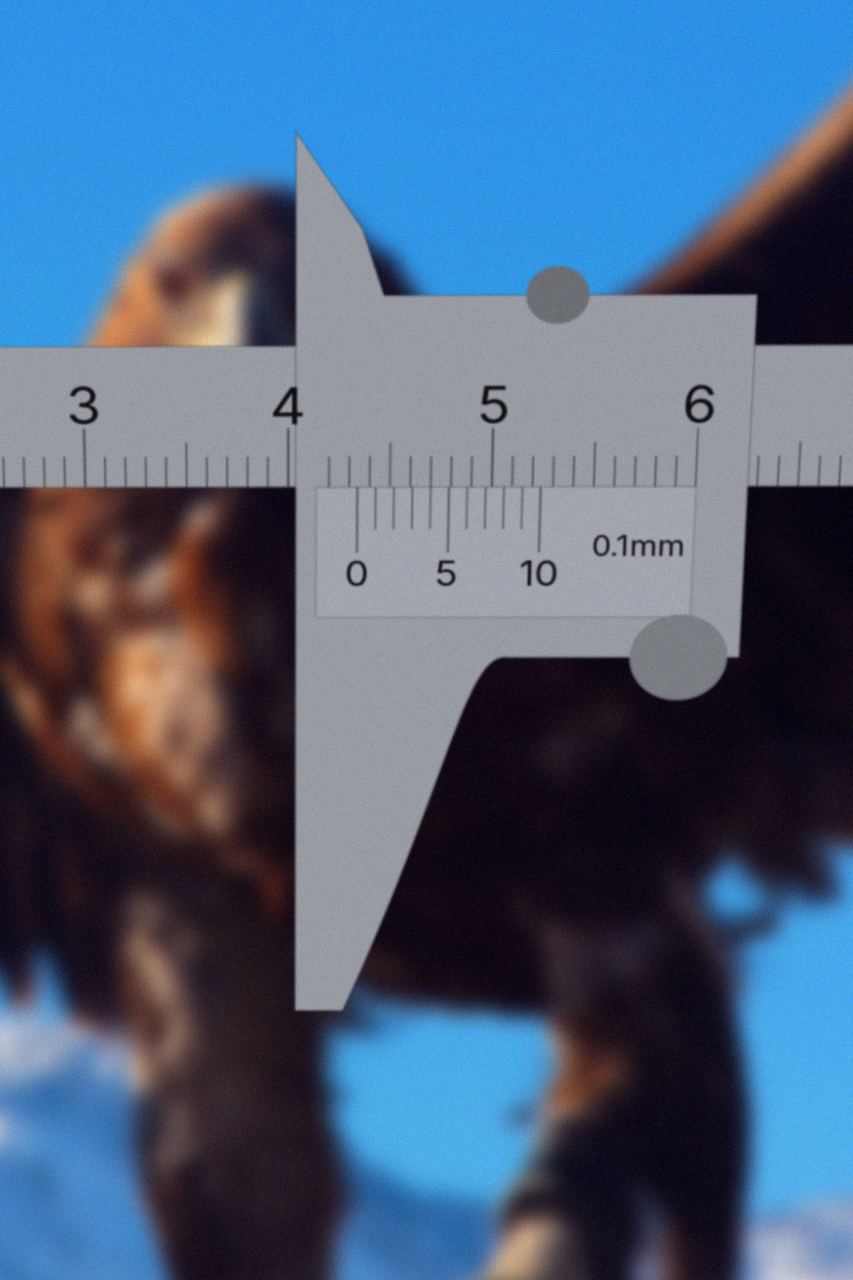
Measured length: 43.4 mm
